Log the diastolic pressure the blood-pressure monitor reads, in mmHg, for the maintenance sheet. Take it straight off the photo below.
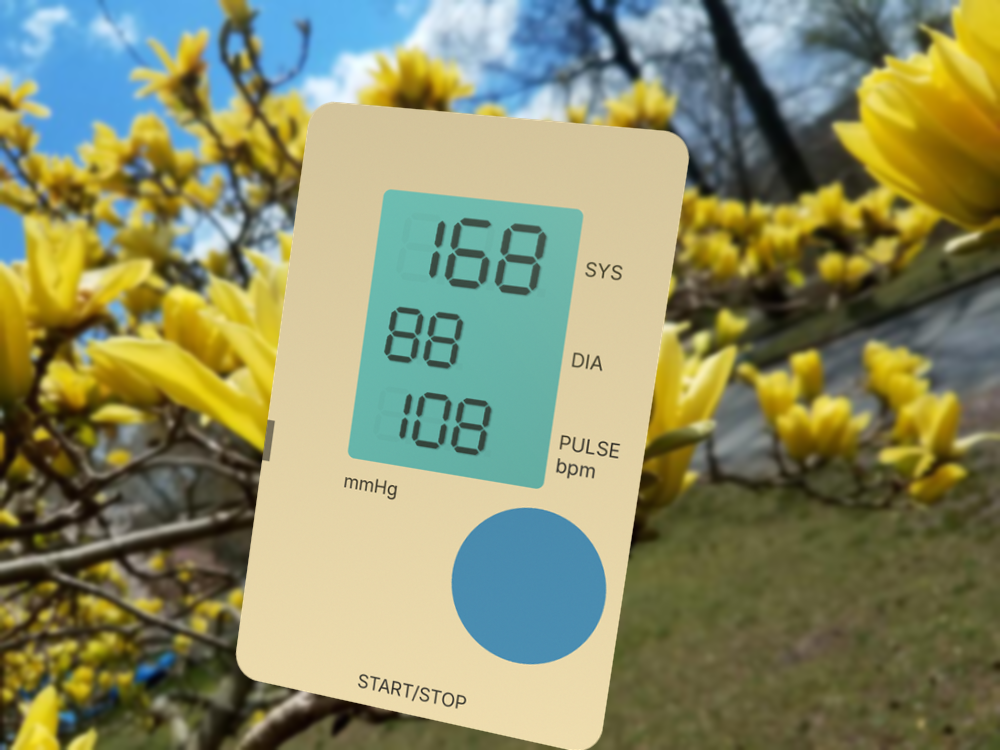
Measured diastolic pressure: 88 mmHg
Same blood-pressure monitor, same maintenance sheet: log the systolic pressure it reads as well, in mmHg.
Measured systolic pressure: 168 mmHg
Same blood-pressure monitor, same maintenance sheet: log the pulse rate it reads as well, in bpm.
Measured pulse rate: 108 bpm
